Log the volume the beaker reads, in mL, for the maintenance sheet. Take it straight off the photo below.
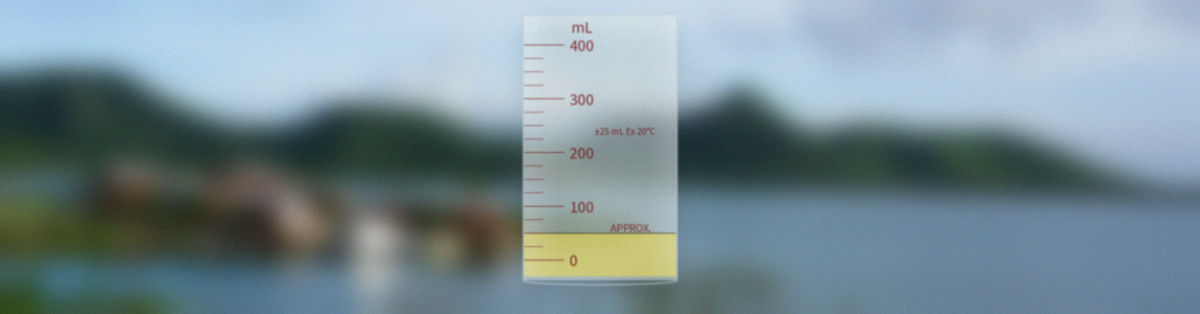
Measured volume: 50 mL
